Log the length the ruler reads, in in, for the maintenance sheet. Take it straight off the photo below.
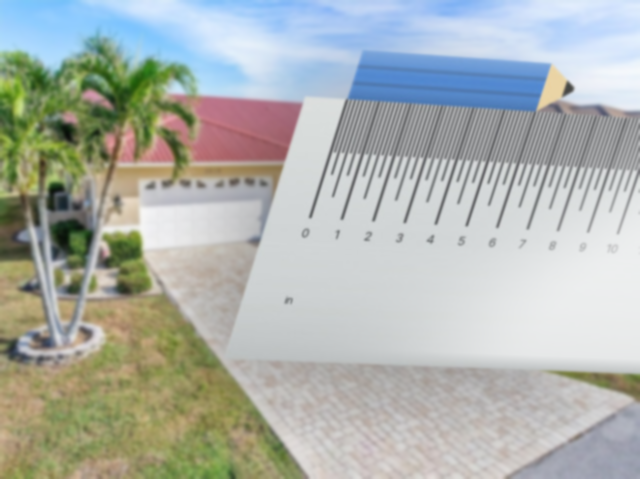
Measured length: 7 in
